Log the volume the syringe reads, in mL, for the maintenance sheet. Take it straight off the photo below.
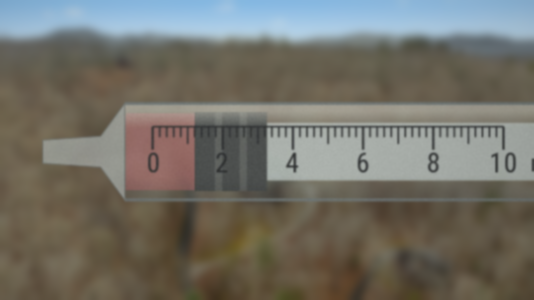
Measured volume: 1.2 mL
